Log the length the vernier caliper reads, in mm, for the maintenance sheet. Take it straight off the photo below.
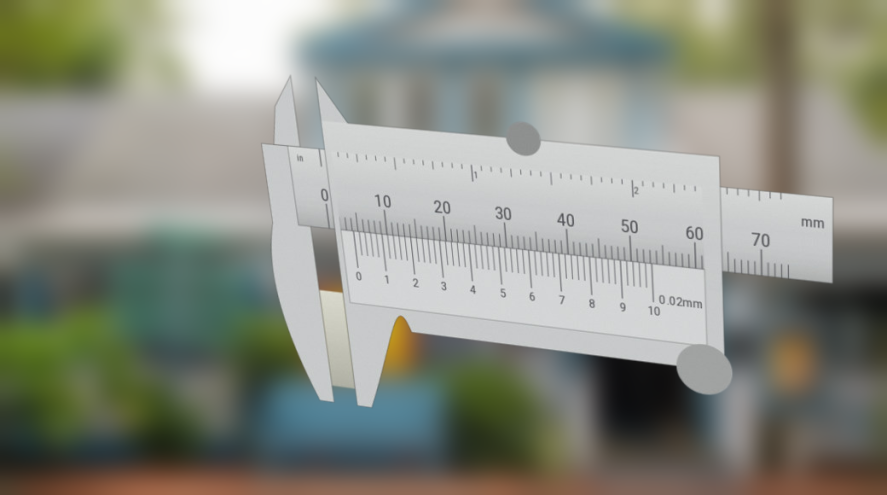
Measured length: 4.2 mm
